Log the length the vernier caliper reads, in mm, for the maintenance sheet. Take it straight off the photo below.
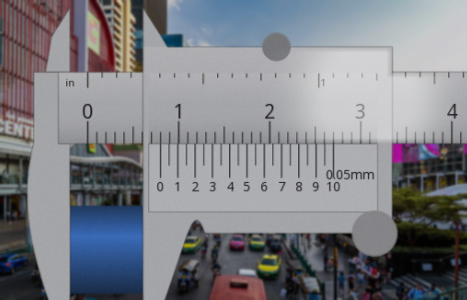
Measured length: 8.0 mm
